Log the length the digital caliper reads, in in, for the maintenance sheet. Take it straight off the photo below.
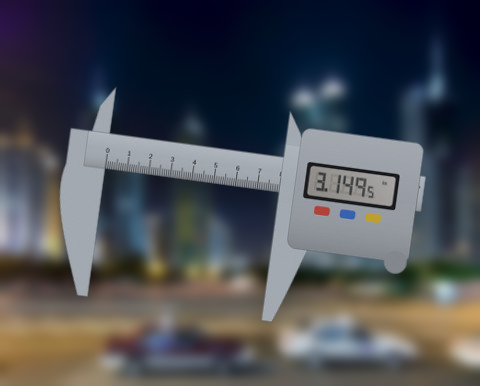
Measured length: 3.1495 in
